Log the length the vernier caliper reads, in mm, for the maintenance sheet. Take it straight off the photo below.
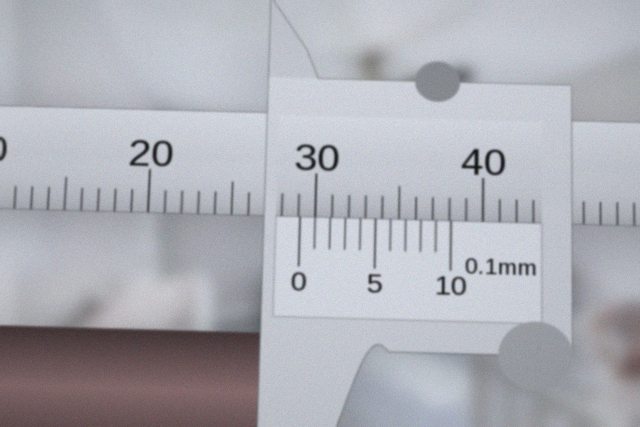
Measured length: 29.1 mm
